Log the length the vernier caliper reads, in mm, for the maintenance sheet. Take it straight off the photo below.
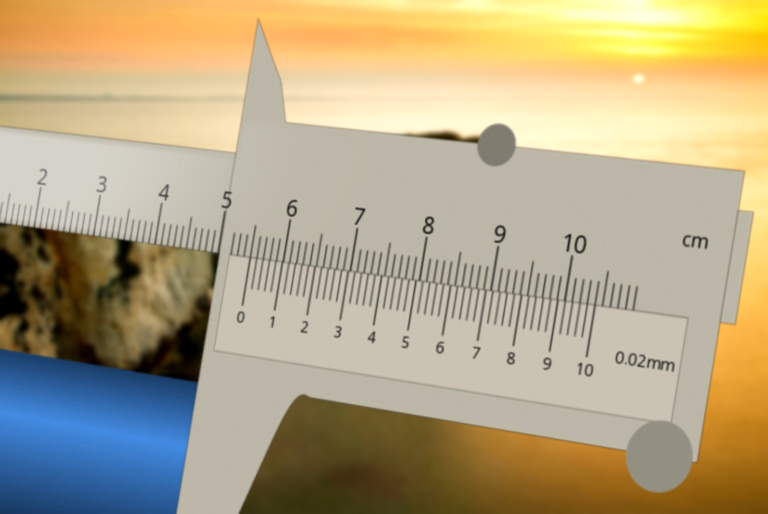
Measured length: 55.0 mm
